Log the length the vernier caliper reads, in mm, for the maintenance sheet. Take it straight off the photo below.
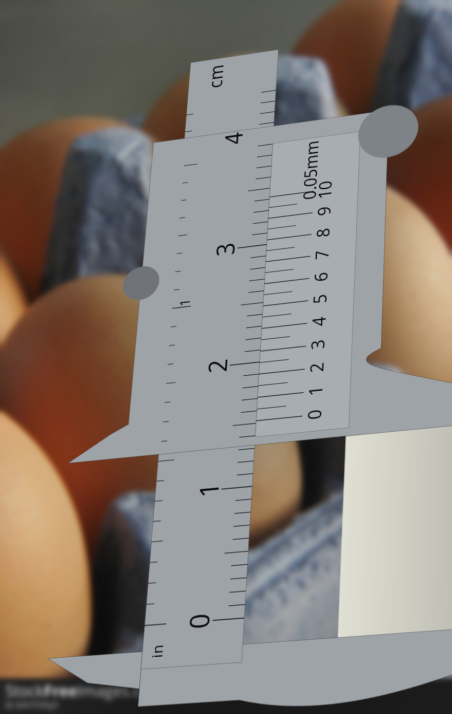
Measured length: 15.2 mm
